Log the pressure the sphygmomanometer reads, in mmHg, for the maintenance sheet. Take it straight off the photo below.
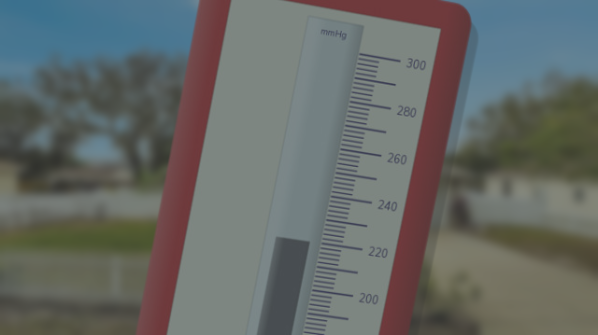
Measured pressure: 220 mmHg
